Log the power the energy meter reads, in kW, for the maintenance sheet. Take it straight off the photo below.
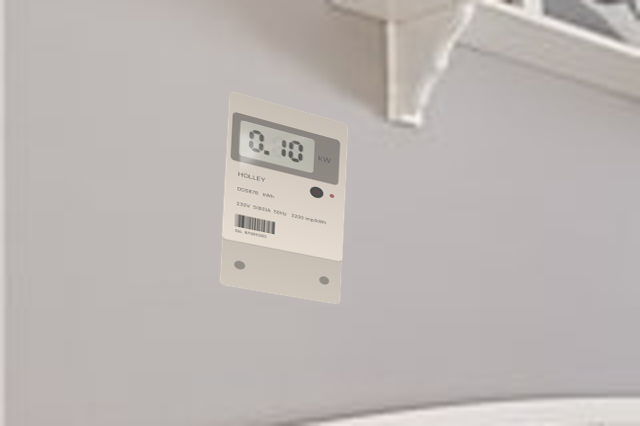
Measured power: 0.10 kW
